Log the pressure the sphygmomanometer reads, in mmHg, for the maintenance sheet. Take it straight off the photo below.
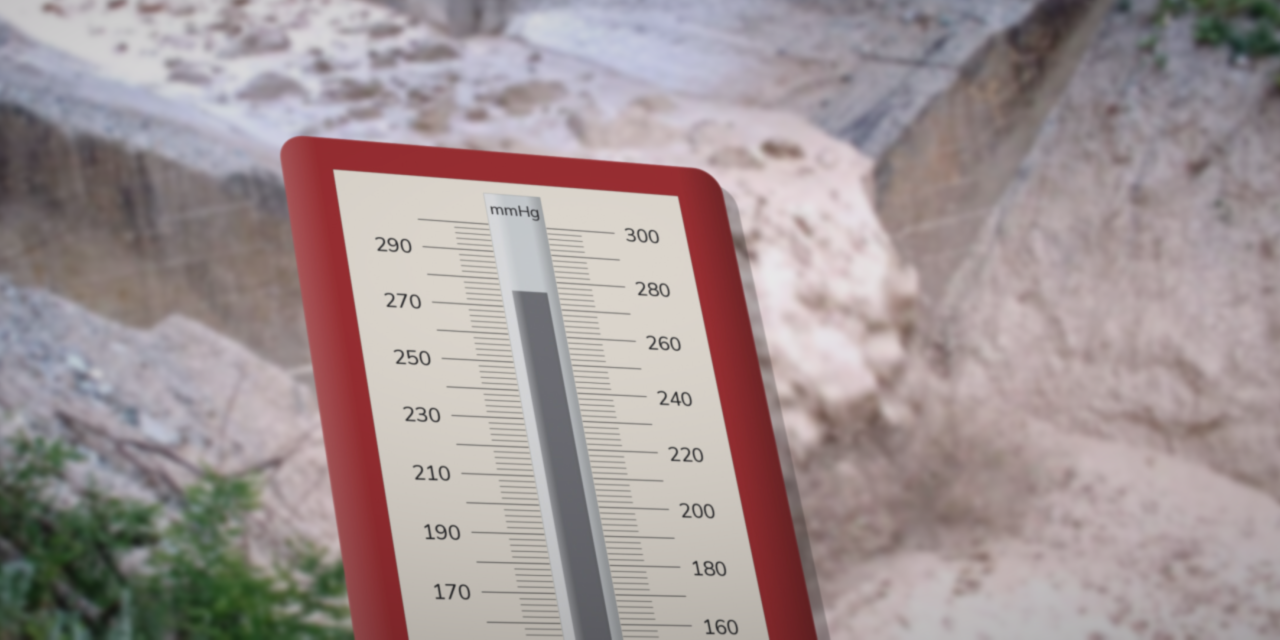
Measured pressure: 276 mmHg
